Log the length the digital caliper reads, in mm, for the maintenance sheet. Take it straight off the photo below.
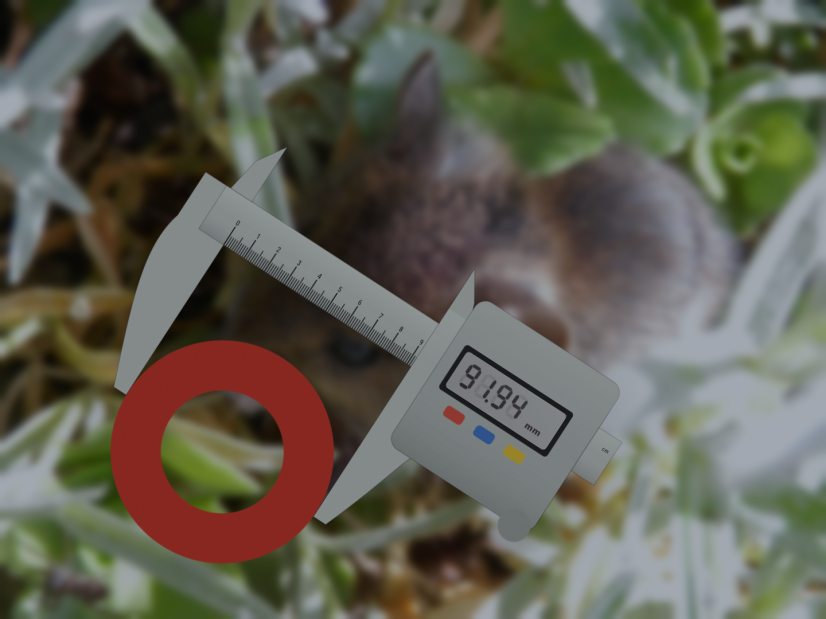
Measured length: 91.94 mm
